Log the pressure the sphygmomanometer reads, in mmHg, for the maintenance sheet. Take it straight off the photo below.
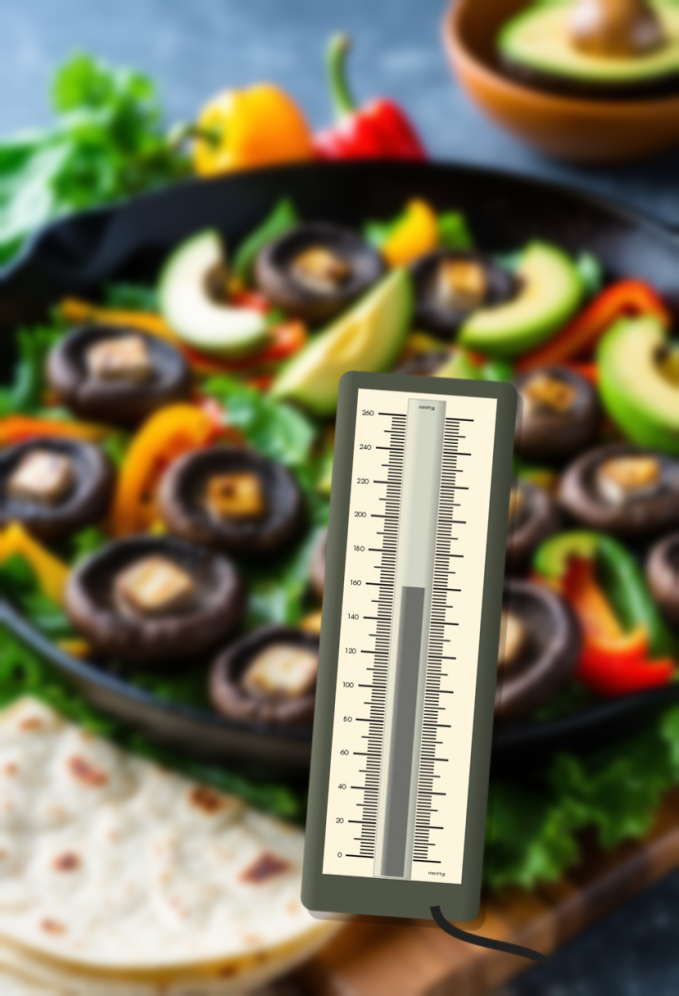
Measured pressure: 160 mmHg
